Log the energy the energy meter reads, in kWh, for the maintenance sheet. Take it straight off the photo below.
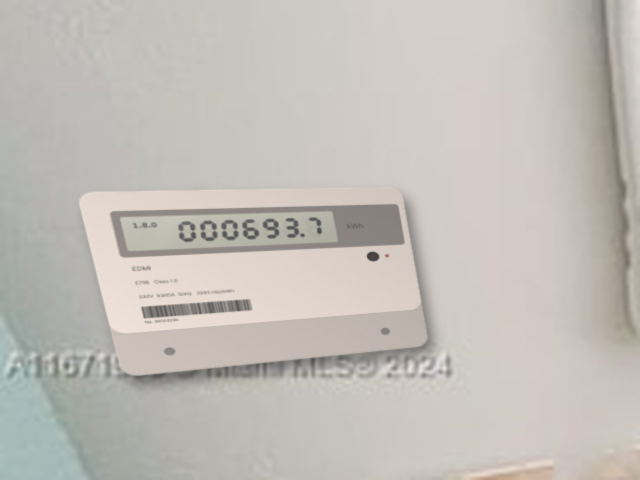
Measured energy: 693.7 kWh
